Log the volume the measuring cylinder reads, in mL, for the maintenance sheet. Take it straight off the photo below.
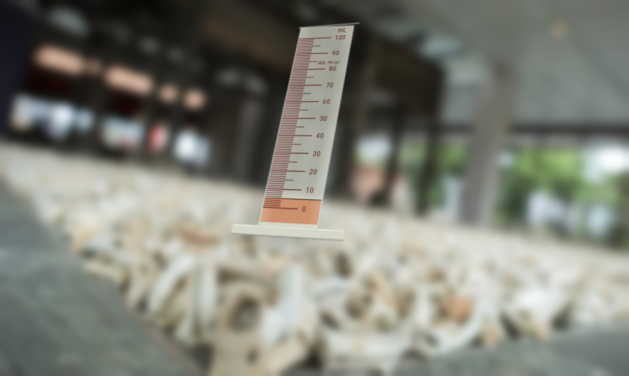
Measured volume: 5 mL
